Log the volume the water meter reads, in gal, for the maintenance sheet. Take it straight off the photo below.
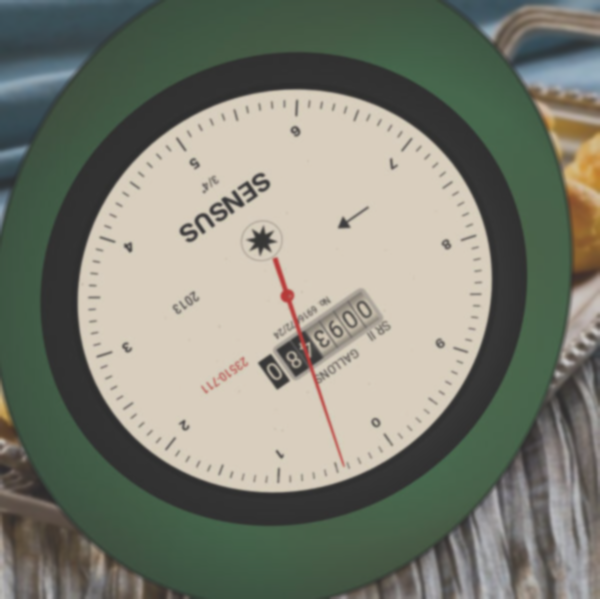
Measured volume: 93480.4 gal
